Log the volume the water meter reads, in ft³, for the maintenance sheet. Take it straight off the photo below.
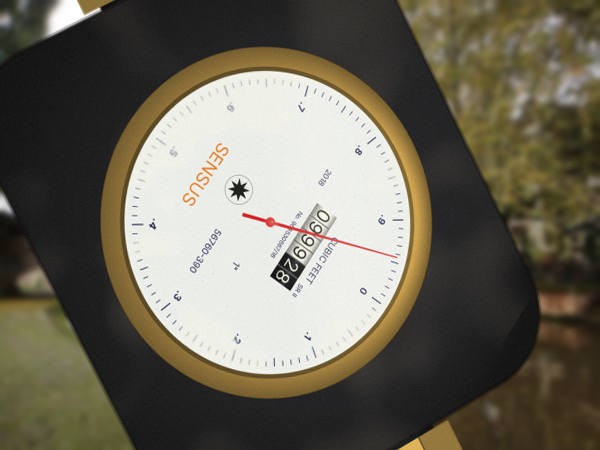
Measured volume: 99927.94 ft³
